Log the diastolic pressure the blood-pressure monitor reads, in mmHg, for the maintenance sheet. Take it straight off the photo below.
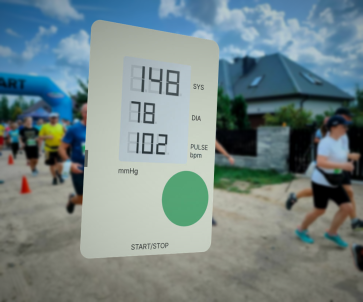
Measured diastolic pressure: 78 mmHg
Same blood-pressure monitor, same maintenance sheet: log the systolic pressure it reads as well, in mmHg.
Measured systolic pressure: 148 mmHg
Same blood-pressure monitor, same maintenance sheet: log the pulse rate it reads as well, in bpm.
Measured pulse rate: 102 bpm
